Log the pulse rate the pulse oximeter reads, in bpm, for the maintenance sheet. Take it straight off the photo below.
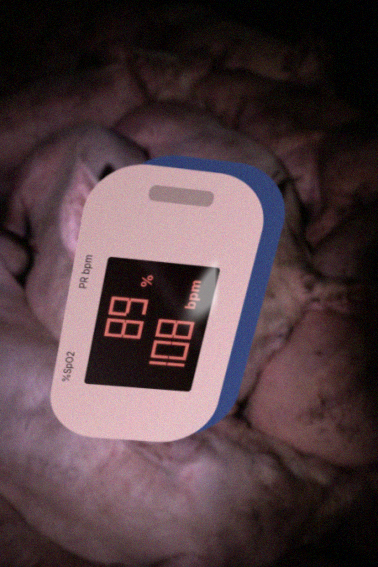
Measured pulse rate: 108 bpm
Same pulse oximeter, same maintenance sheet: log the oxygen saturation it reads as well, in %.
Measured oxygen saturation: 89 %
